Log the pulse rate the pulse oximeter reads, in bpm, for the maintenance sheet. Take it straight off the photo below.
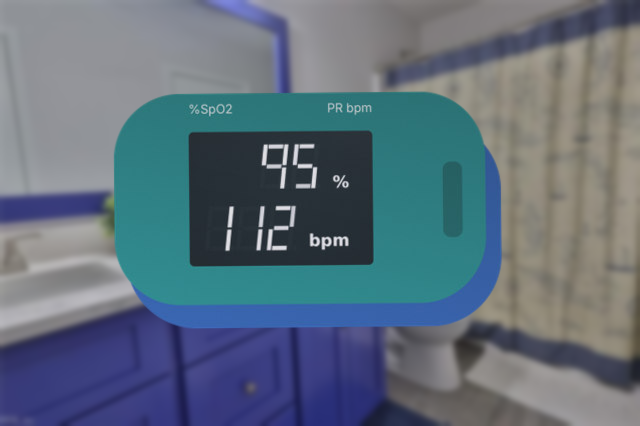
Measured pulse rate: 112 bpm
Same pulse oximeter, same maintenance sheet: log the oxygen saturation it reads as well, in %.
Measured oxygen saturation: 95 %
